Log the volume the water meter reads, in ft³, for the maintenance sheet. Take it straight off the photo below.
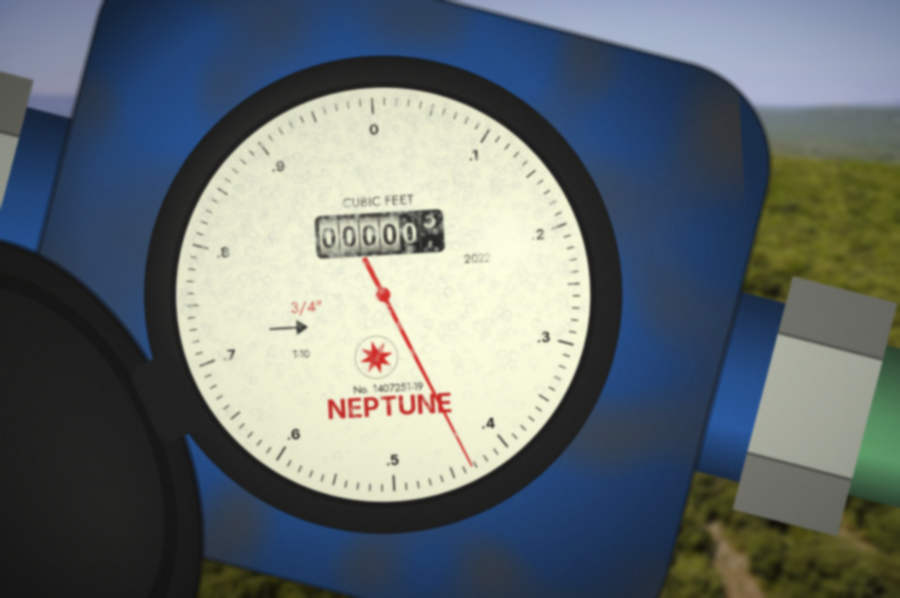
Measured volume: 3.43 ft³
